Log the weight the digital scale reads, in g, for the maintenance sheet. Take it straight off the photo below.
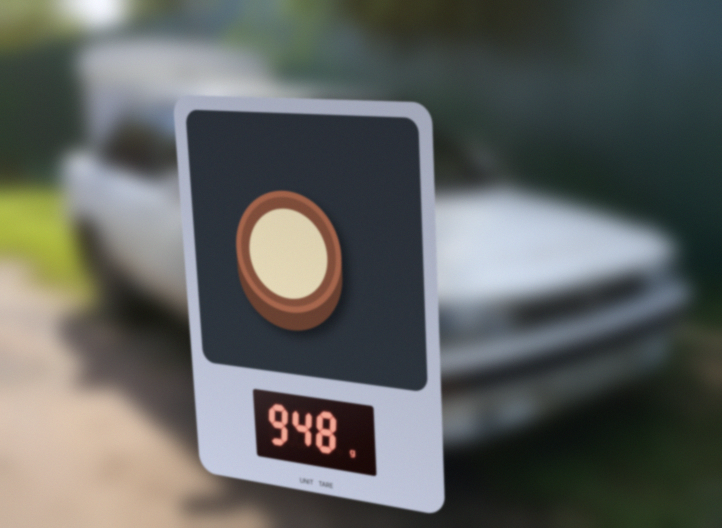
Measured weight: 948 g
